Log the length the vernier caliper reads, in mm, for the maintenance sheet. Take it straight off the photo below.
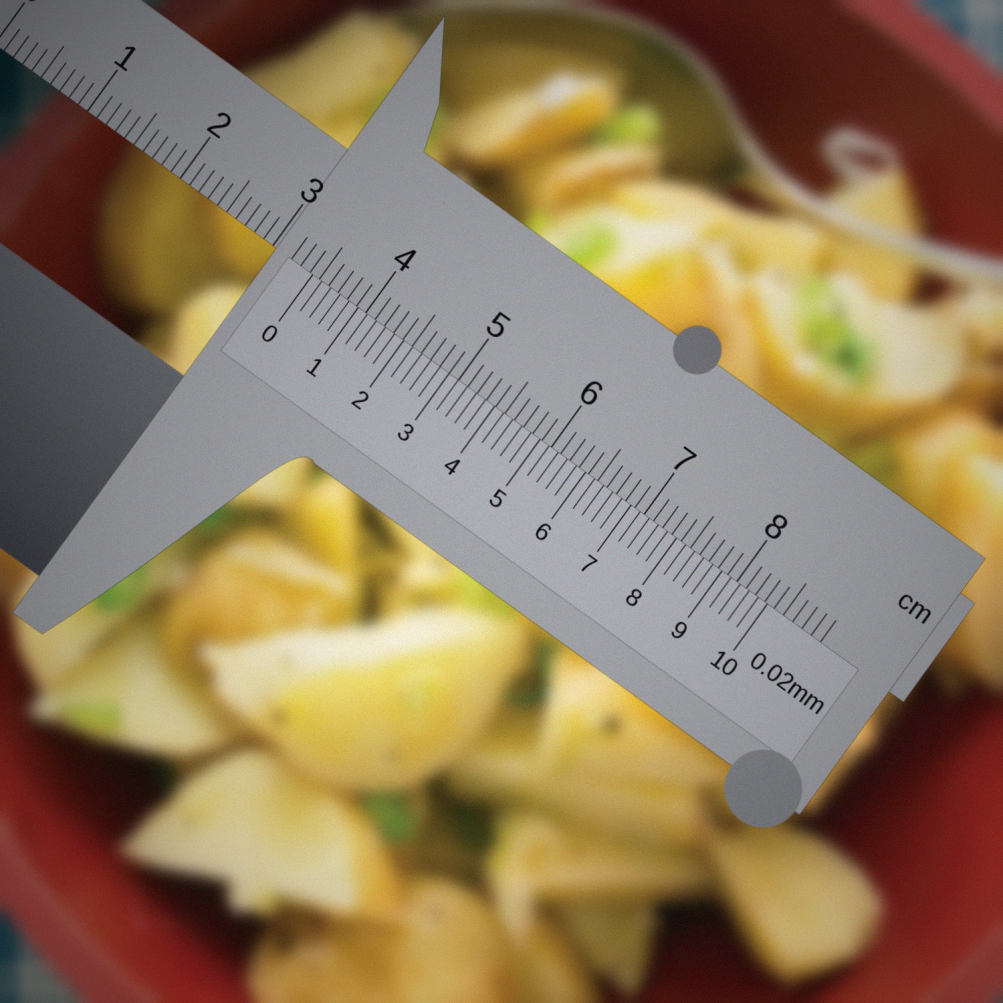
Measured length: 34.3 mm
